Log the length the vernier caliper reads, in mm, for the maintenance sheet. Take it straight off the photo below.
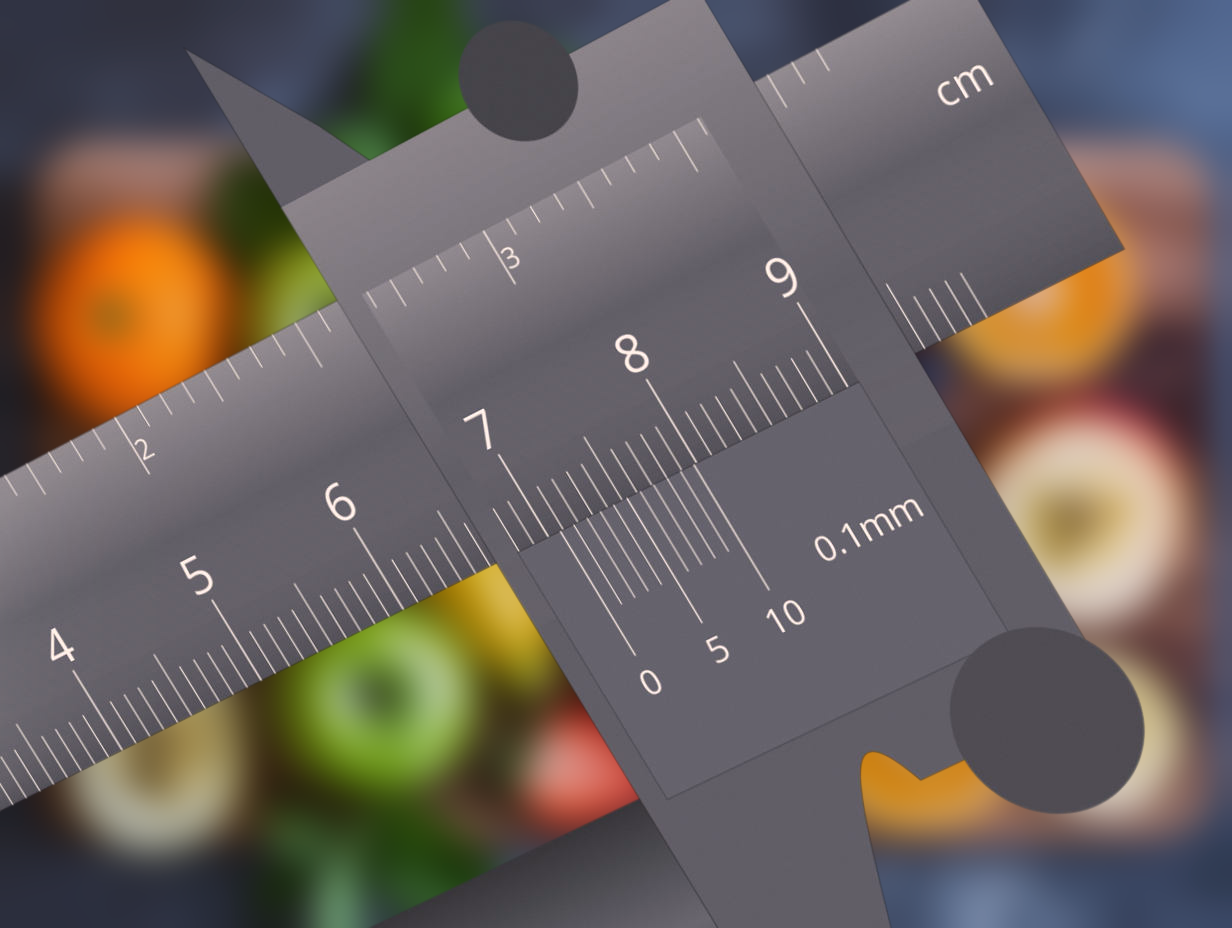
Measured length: 70.8 mm
